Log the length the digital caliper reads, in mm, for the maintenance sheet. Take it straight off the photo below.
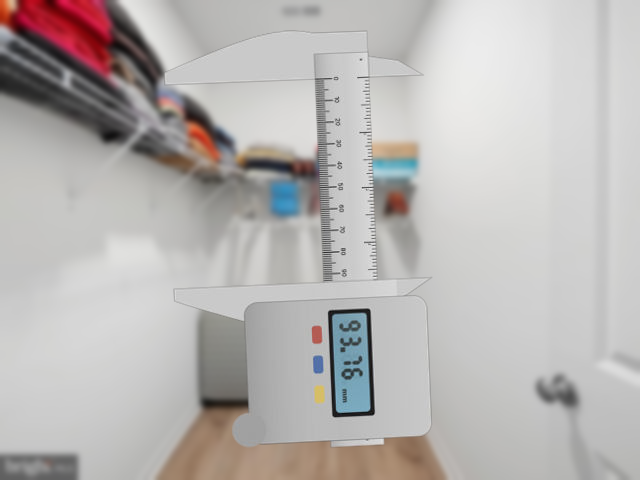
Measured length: 93.76 mm
